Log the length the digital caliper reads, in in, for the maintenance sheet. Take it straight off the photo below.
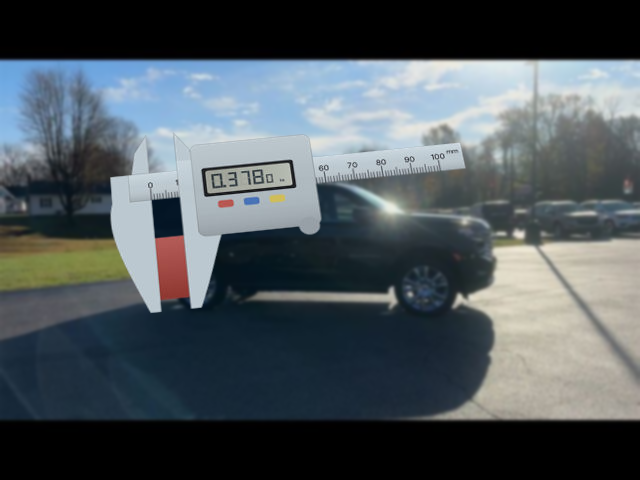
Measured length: 0.3780 in
